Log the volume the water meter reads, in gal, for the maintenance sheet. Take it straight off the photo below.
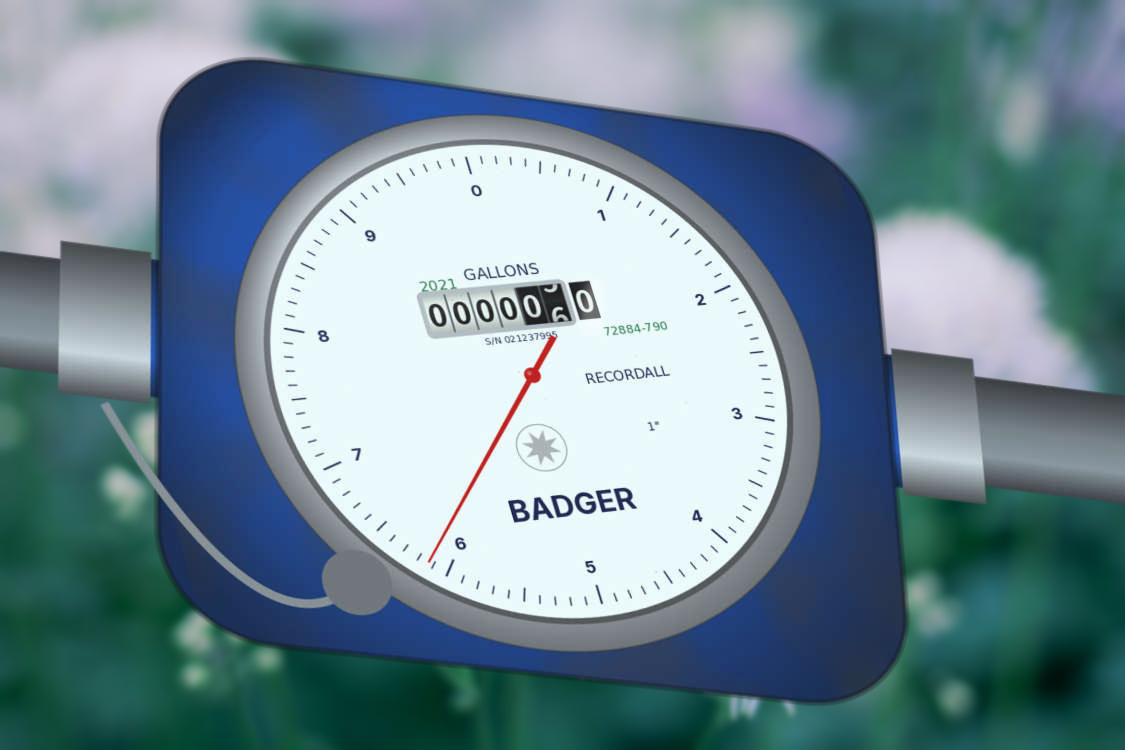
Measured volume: 56.1 gal
